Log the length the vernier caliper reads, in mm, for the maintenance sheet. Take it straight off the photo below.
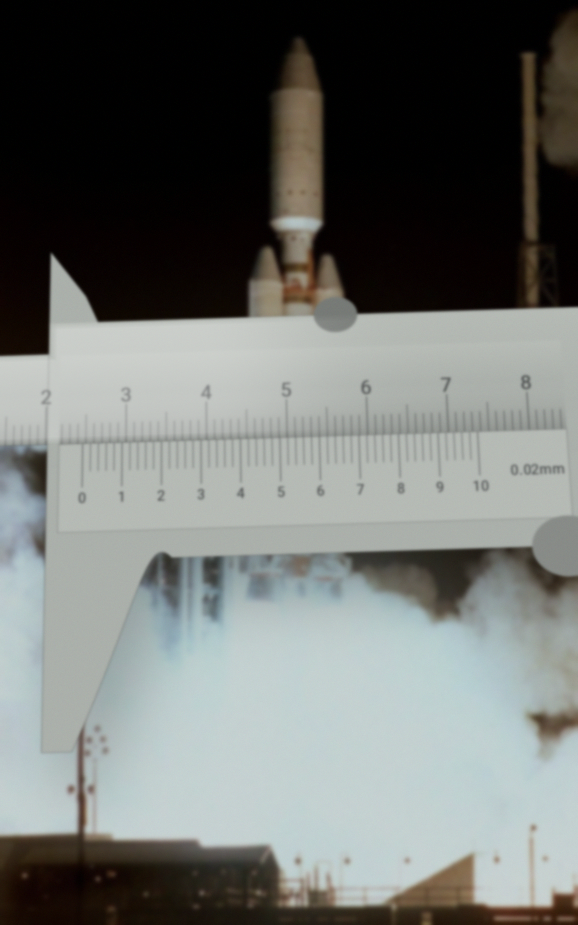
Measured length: 24.6 mm
